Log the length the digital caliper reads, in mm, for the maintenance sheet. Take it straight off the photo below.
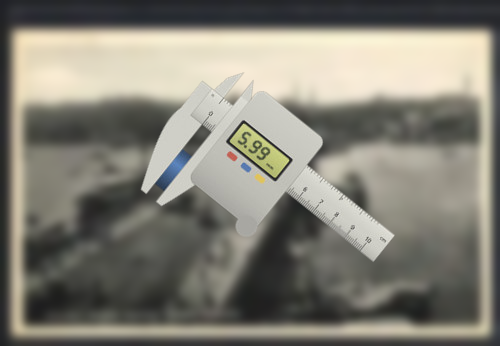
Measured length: 5.99 mm
